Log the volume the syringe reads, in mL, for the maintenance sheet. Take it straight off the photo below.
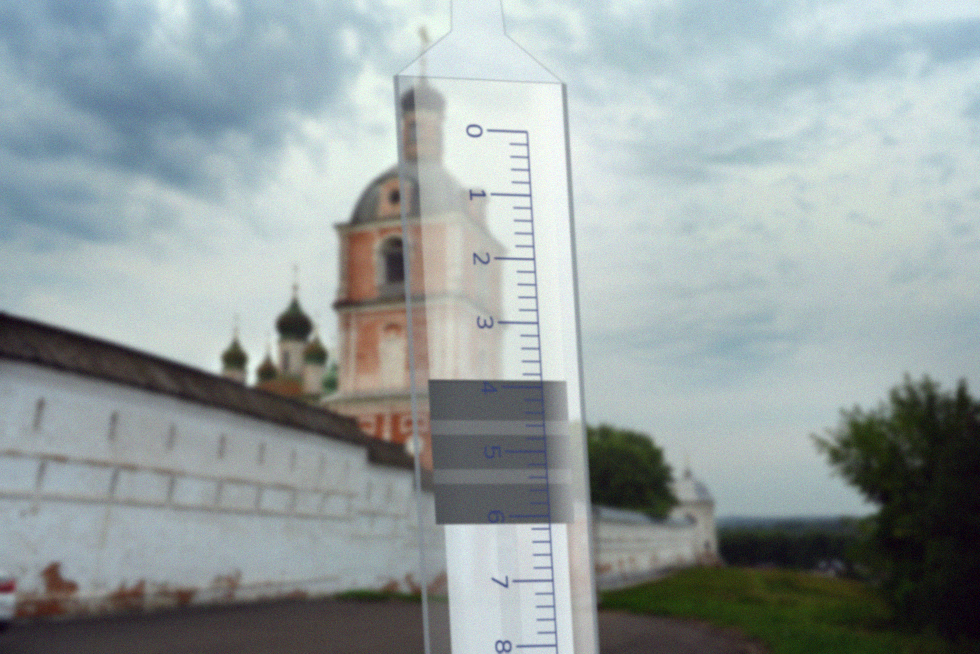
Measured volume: 3.9 mL
